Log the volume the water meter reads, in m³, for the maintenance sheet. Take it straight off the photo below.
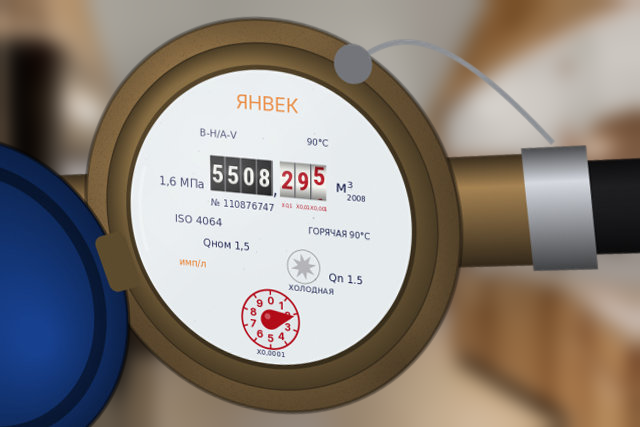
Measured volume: 5508.2952 m³
